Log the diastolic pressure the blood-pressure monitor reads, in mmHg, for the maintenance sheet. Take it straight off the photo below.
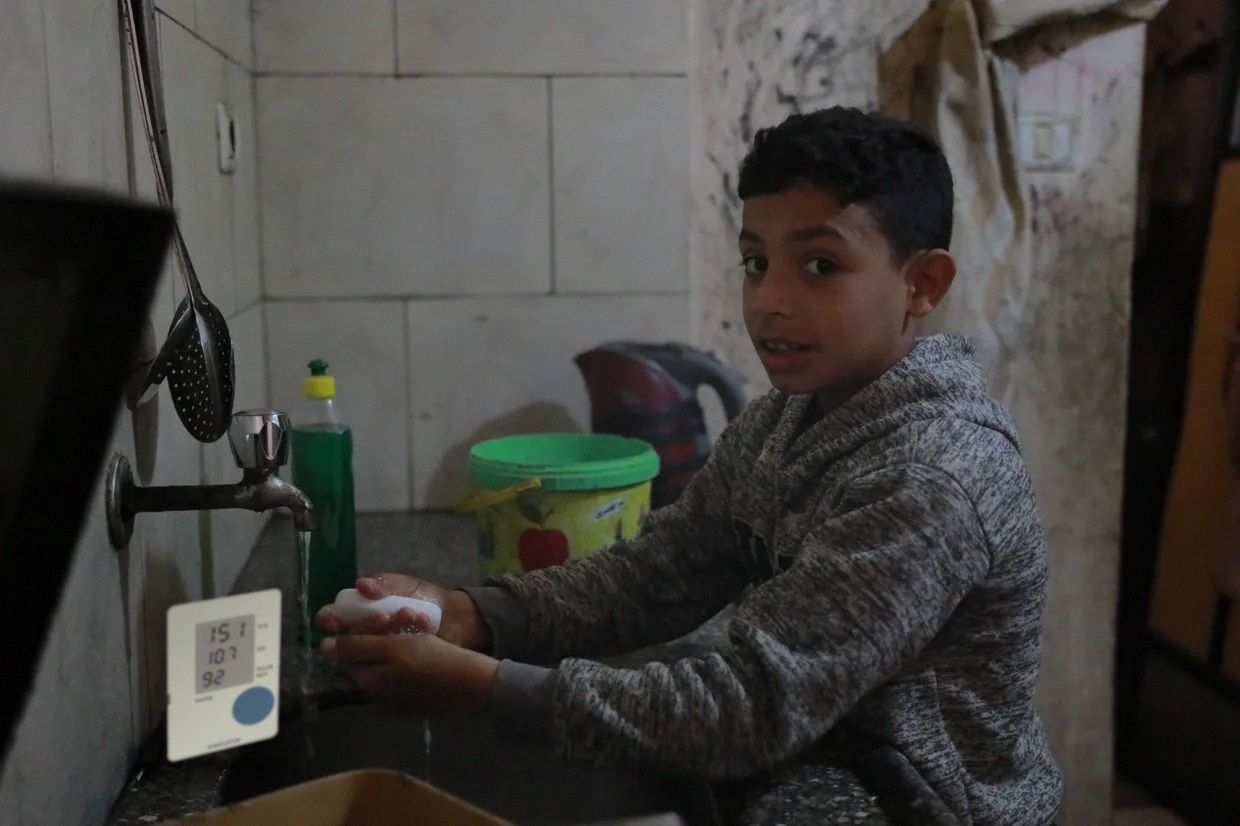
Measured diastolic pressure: 107 mmHg
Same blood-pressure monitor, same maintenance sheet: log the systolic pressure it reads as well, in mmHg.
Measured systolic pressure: 151 mmHg
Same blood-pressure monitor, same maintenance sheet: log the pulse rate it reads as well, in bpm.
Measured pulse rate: 92 bpm
